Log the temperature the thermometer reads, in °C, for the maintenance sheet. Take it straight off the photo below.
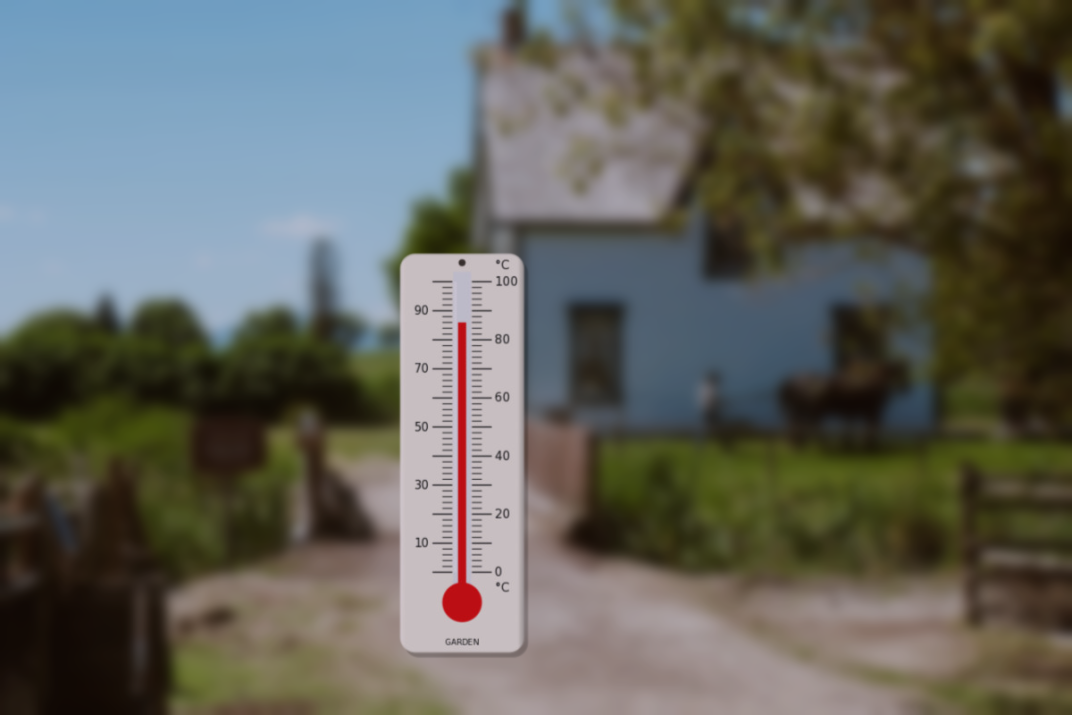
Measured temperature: 86 °C
